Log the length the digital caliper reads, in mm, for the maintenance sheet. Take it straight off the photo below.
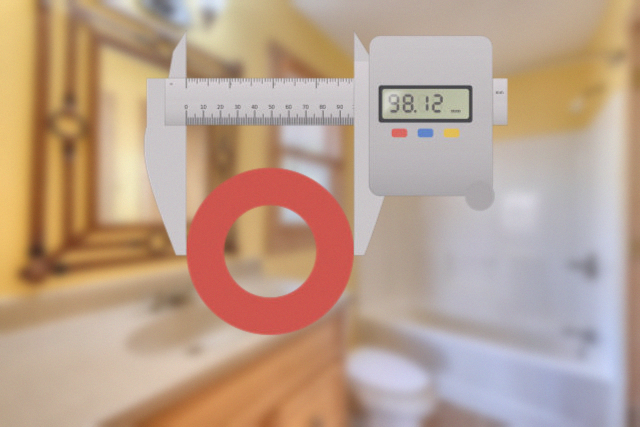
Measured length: 98.12 mm
